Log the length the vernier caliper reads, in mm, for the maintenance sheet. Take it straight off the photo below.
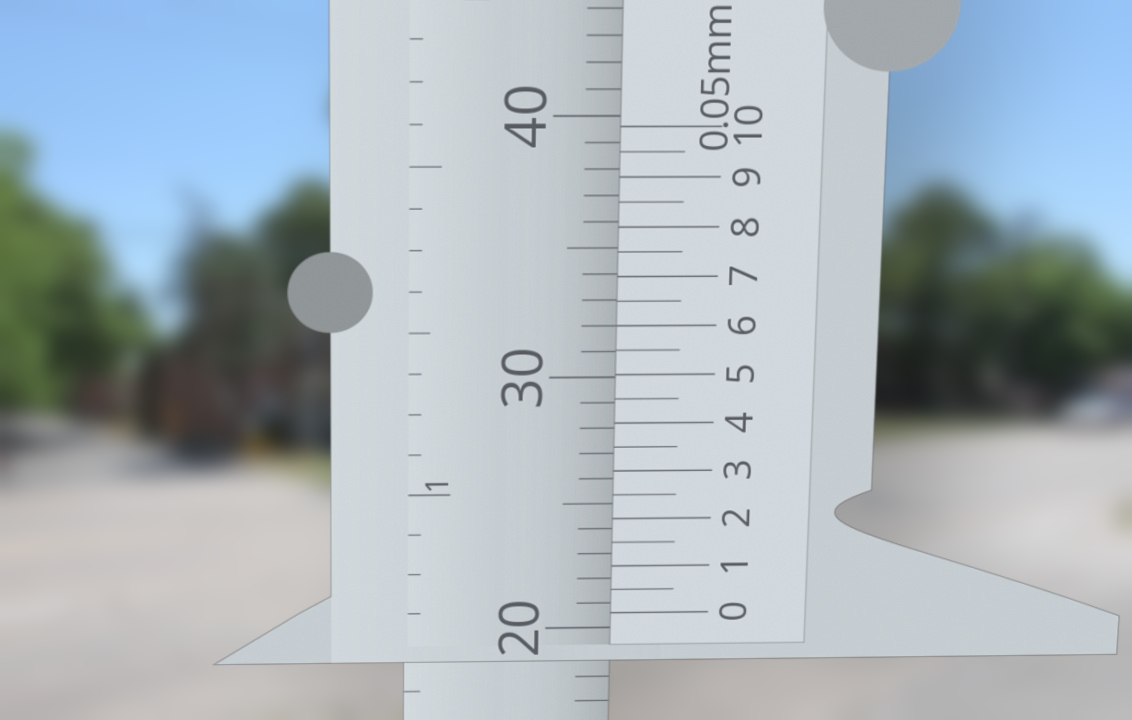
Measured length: 20.6 mm
